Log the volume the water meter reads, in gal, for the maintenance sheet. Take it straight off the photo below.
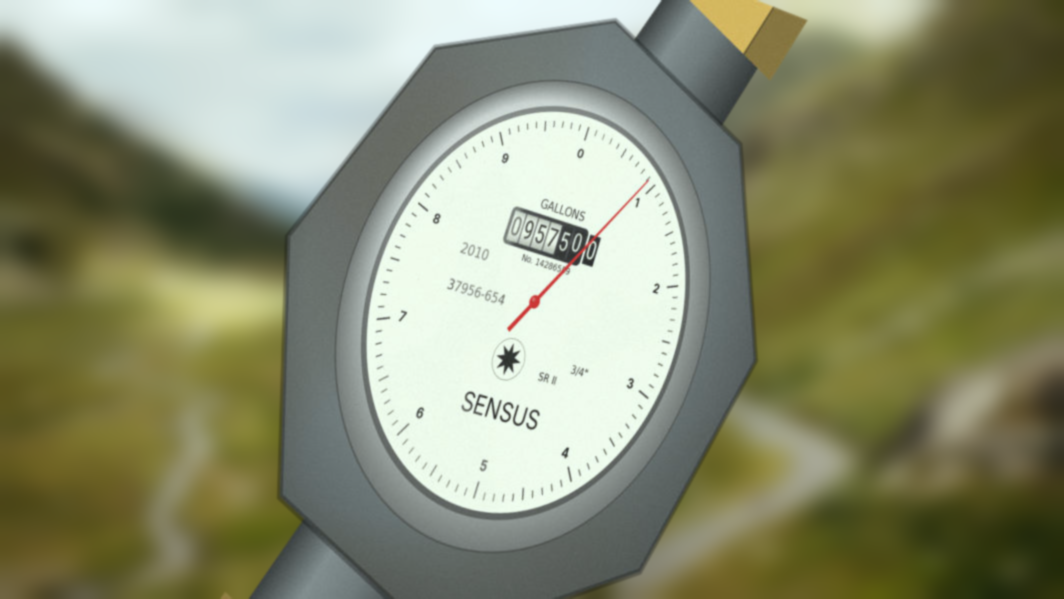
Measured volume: 957500.9 gal
